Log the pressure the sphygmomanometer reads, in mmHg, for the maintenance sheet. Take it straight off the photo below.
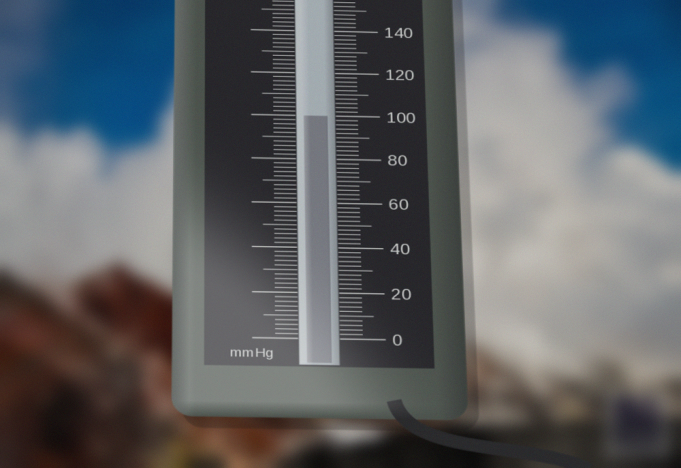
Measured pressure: 100 mmHg
